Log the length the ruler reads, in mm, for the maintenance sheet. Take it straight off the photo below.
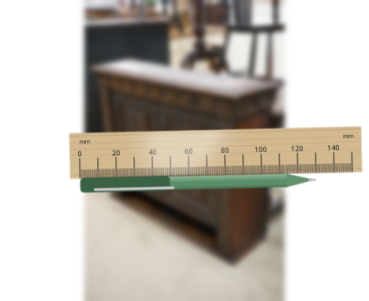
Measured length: 130 mm
